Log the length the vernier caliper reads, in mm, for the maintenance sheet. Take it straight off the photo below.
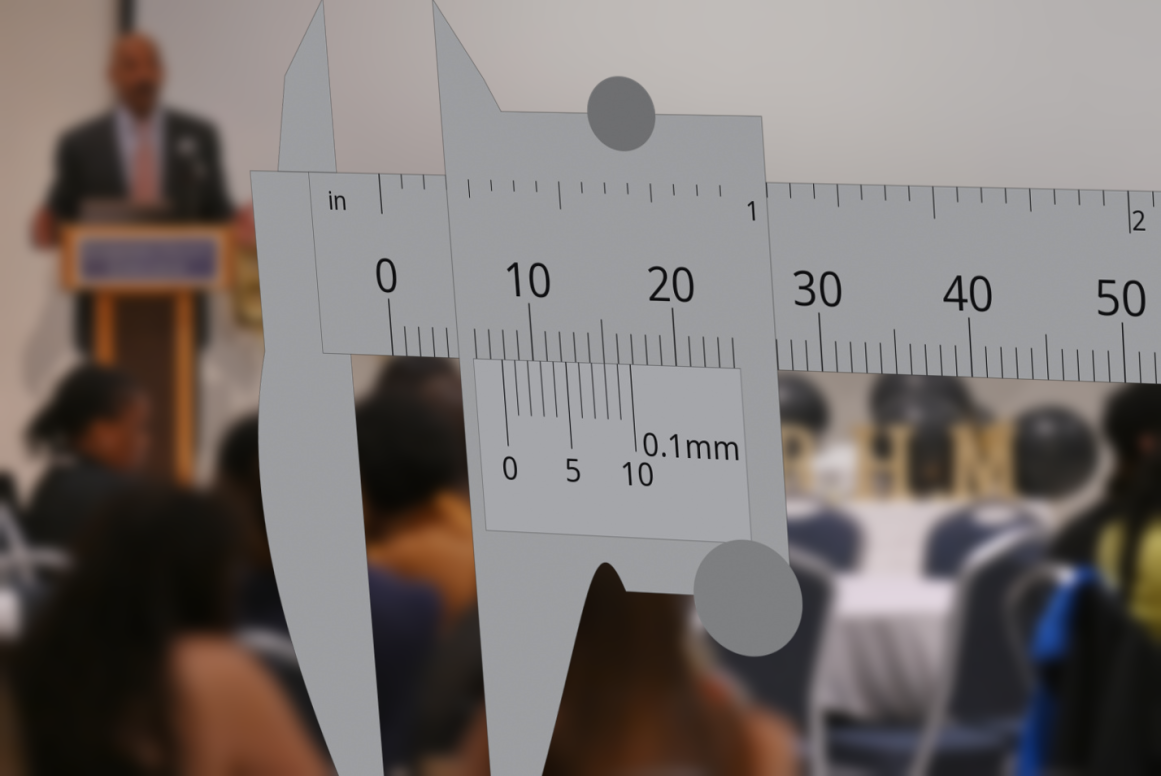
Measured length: 7.8 mm
